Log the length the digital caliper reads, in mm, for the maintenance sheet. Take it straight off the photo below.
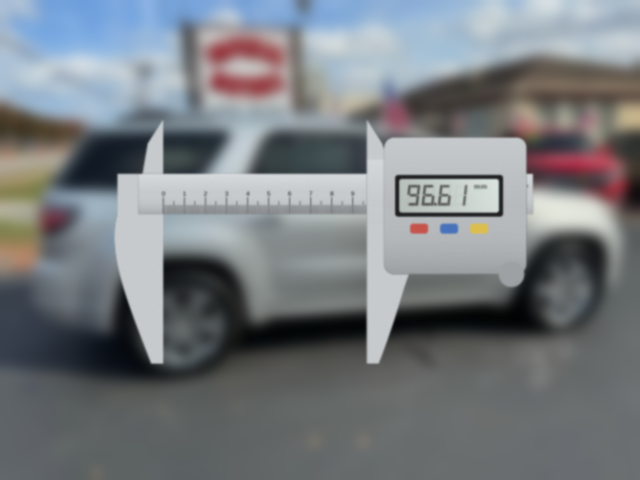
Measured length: 96.61 mm
